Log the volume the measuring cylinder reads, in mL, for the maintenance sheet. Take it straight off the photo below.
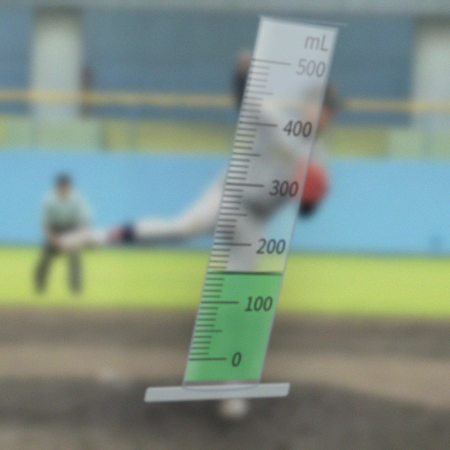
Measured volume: 150 mL
